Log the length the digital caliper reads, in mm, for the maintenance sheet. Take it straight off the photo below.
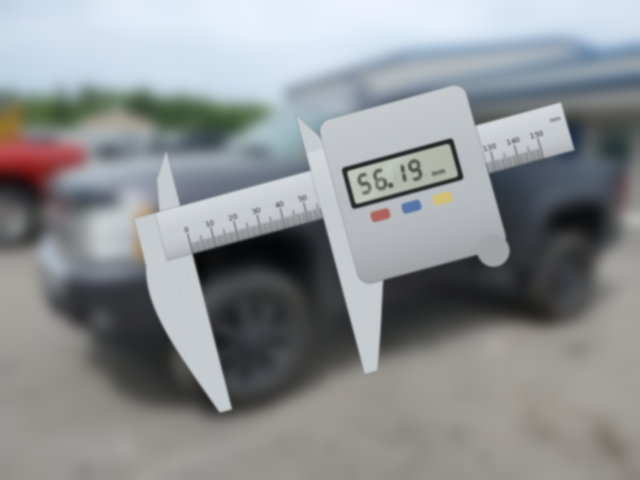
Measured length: 56.19 mm
